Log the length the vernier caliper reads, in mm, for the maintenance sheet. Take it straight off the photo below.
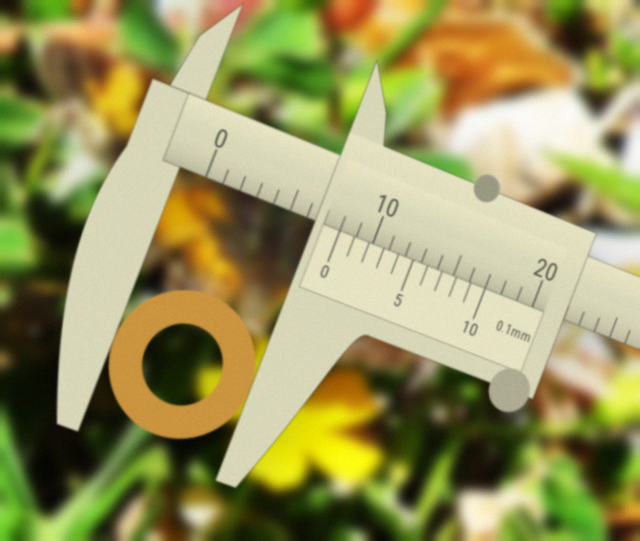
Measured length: 8.0 mm
